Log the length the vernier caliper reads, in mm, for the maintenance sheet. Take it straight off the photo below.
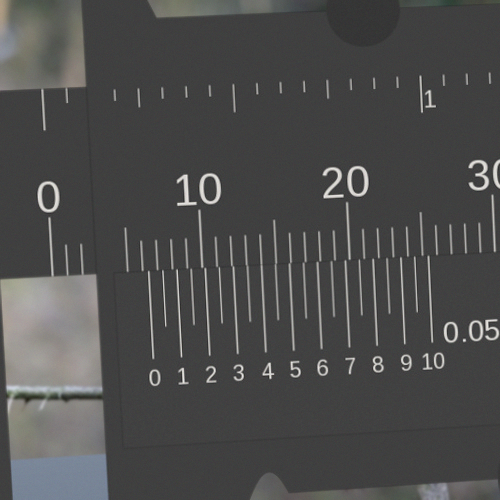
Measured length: 6.4 mm
